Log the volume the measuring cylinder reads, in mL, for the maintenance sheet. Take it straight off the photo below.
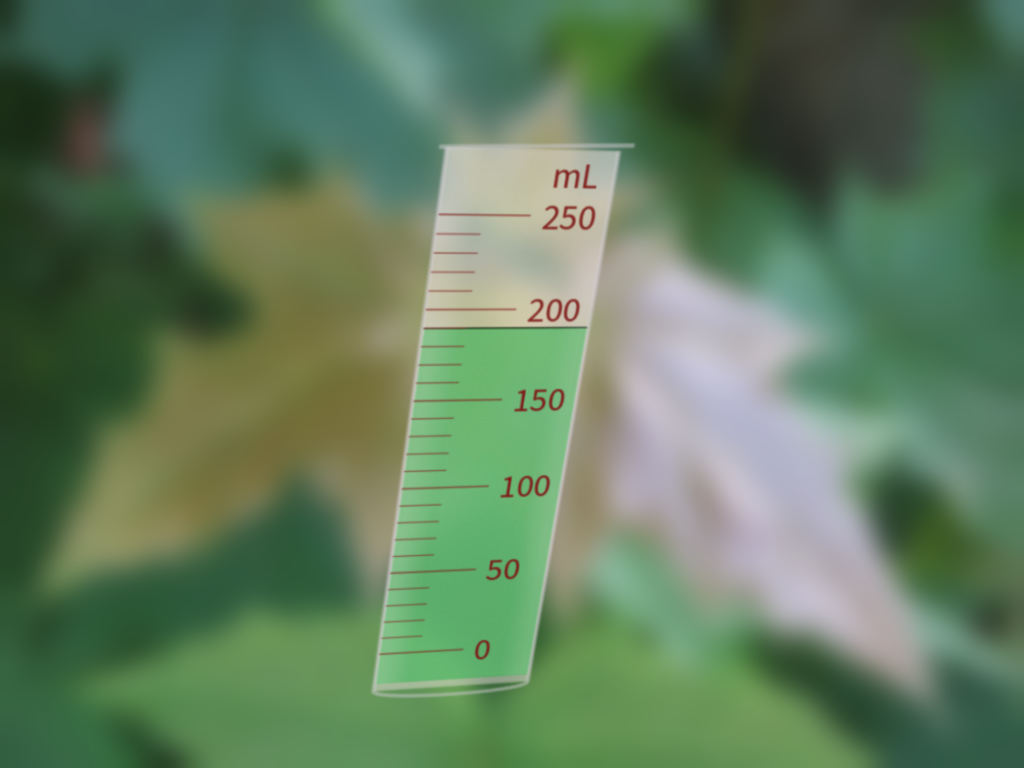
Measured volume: 190 mL
